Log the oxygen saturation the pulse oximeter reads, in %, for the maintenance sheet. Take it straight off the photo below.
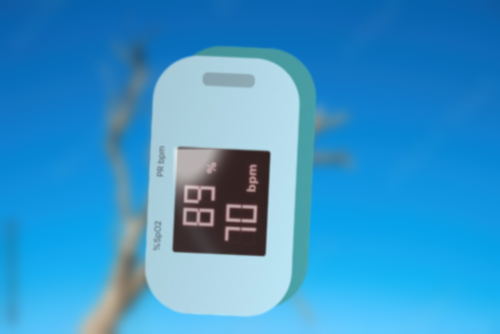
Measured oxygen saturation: 89 %
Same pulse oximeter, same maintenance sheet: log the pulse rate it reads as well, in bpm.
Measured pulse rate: 70 bpm
